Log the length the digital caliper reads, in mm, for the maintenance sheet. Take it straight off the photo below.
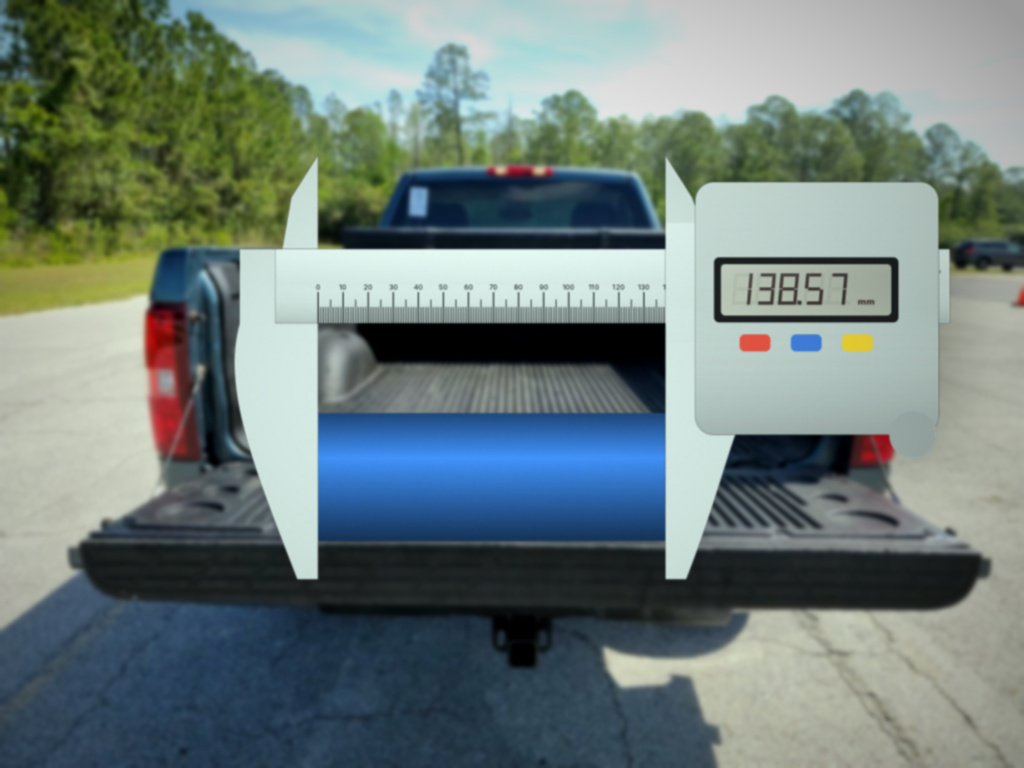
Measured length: 138.57 mm
